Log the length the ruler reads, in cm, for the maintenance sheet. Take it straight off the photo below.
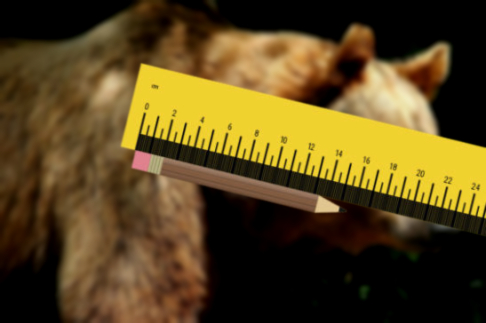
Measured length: 15.5 cm
